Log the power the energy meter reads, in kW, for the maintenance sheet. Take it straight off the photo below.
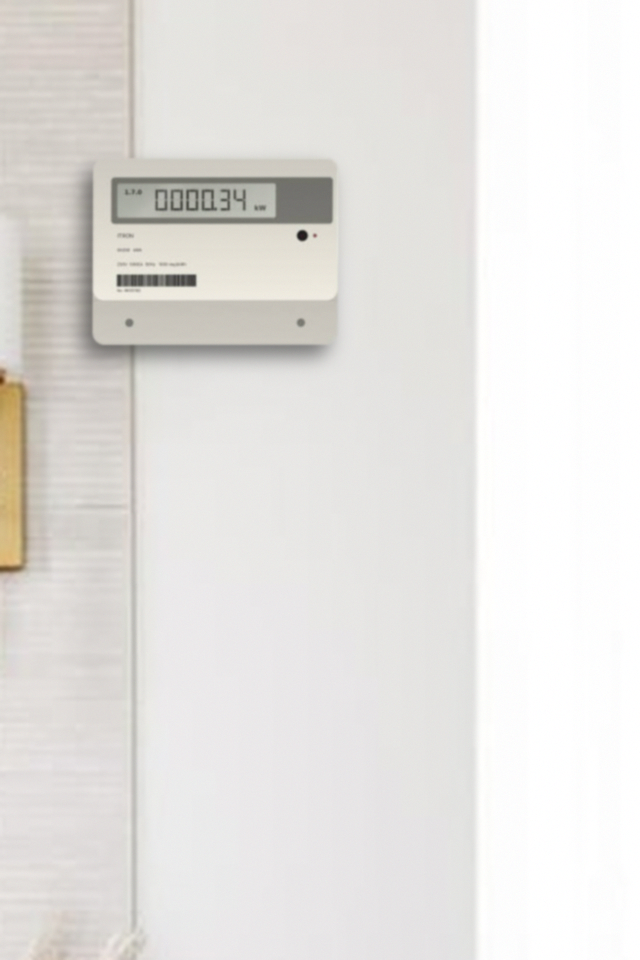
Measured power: 0.34 kW
